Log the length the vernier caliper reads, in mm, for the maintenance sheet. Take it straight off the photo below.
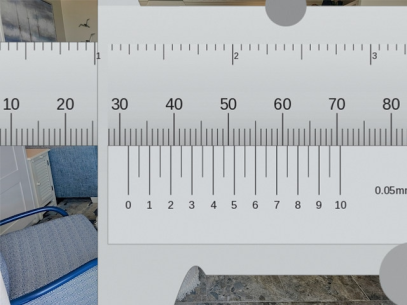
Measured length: 31.6 mm
